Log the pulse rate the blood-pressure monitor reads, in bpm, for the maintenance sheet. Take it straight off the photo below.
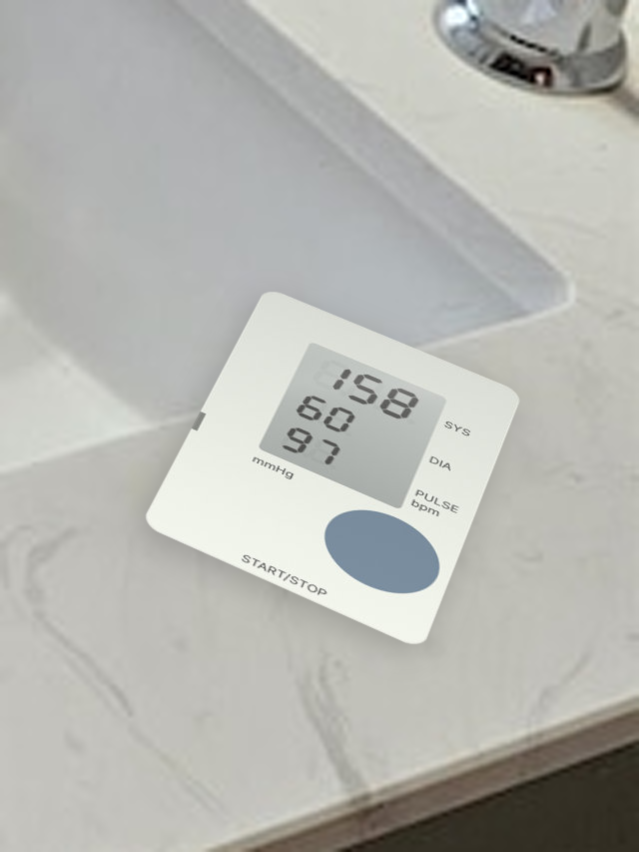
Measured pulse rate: 97 bpm
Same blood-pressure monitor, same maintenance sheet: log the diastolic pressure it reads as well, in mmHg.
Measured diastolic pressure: 60 mmHg
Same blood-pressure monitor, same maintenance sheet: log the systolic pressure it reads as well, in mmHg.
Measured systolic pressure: 158 mmHg
